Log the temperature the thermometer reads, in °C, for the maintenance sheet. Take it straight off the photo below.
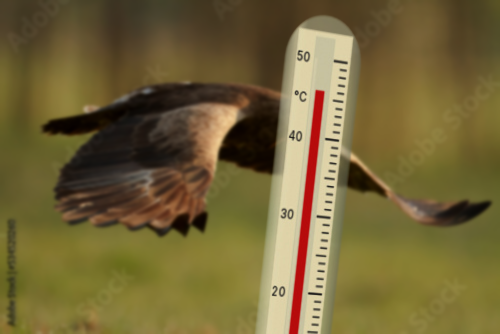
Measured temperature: 46 °C
